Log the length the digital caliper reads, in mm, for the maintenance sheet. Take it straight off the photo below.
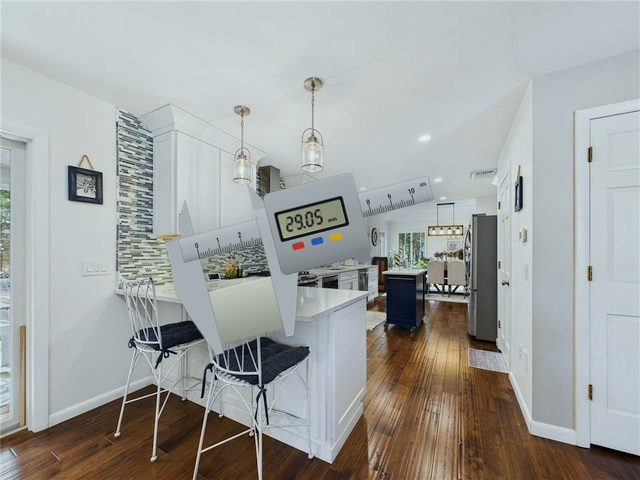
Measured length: 29.05 mm
